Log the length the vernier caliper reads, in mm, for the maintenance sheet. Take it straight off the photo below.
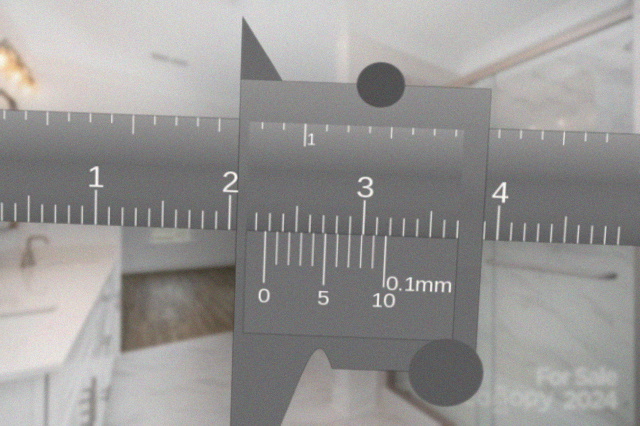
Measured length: 22.7 mm
